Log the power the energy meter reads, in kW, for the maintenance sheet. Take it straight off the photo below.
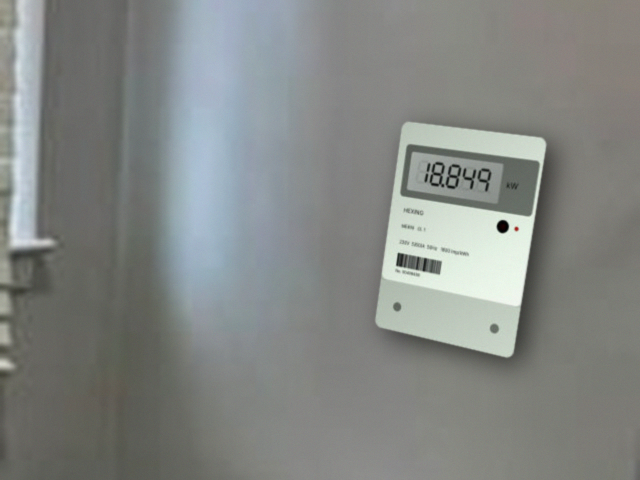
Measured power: 18.849 kW
